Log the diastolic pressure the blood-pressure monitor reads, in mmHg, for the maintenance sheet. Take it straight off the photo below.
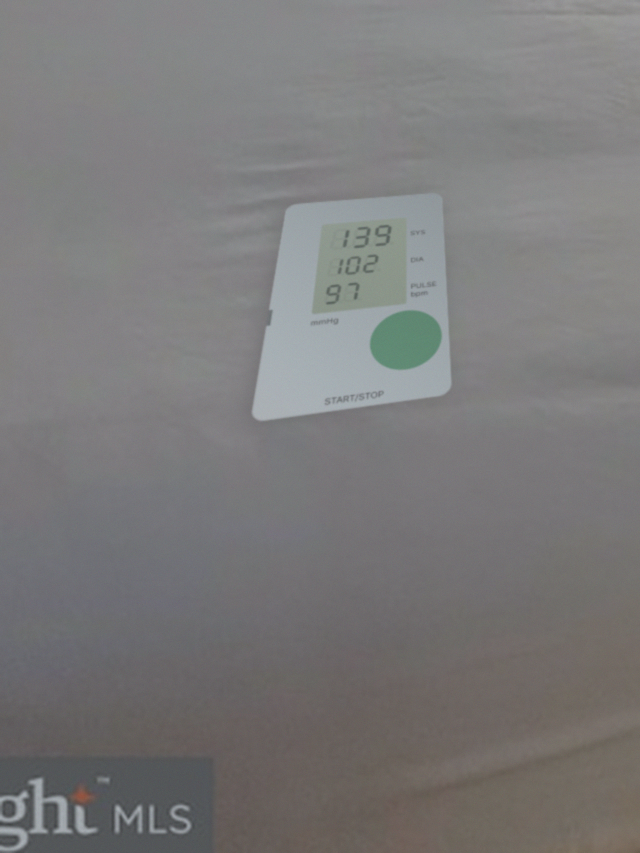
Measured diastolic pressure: 102 mmHg
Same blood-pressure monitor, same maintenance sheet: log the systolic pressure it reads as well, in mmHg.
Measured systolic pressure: 139 mmHg
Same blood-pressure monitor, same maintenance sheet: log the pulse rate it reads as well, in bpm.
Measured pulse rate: 97 bpm
